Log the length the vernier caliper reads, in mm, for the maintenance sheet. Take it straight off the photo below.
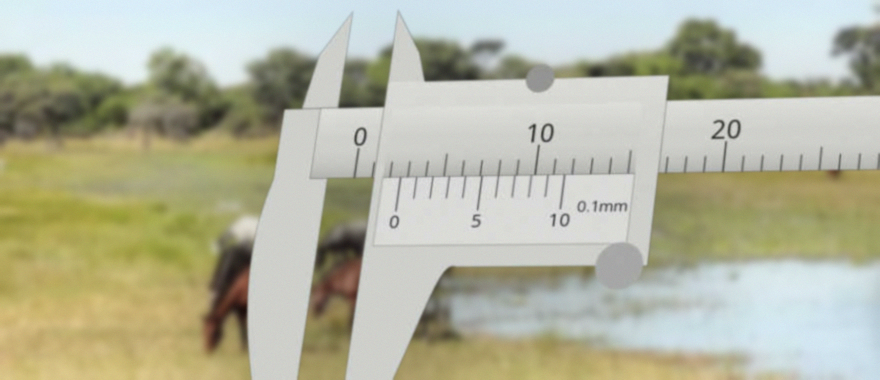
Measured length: 2.6 mm
